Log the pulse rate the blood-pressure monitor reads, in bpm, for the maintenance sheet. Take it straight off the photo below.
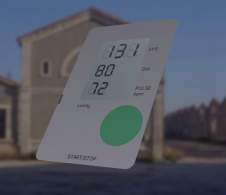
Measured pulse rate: 72 bpm
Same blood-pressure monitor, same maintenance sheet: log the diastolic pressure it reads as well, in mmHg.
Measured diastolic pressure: 80 mmHg
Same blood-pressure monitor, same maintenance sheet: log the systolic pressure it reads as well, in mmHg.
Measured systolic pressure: 131 mmHg
